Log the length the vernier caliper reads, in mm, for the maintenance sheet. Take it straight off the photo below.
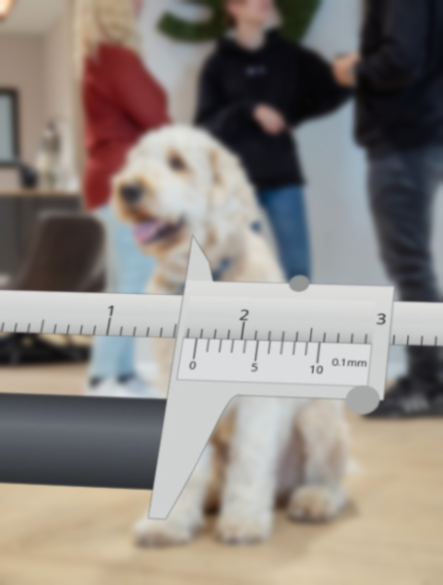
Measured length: 16.7 mm
